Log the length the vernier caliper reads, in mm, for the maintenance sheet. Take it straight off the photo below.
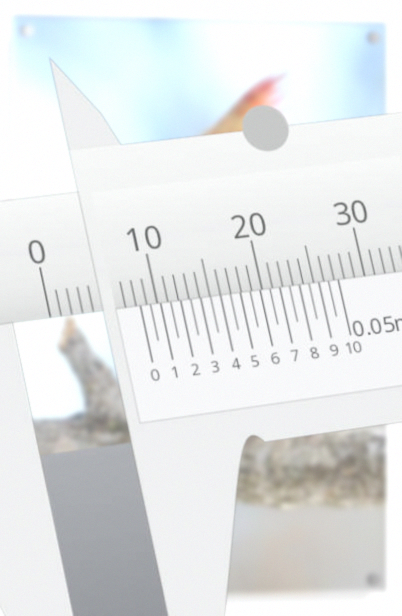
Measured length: 8.4 mm
